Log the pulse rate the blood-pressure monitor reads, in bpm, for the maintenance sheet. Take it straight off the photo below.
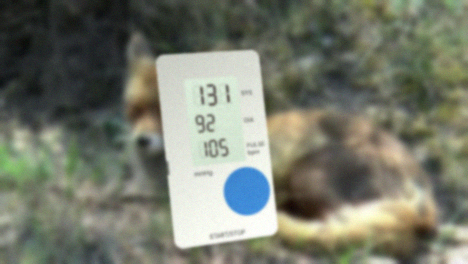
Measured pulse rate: 105 bpm
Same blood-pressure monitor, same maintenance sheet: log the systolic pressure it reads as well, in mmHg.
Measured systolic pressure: 131 mmHg
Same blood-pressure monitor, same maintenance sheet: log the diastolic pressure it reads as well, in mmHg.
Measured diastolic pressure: 92 mmHg
